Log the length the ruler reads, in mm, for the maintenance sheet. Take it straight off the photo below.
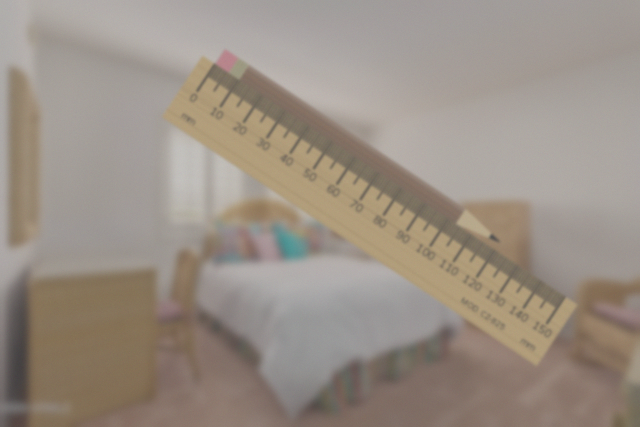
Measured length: 120 mm
